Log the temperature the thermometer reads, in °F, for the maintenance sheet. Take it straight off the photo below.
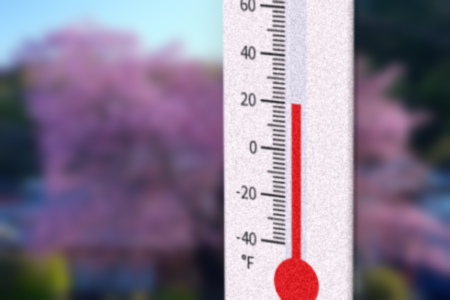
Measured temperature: 20 °F
